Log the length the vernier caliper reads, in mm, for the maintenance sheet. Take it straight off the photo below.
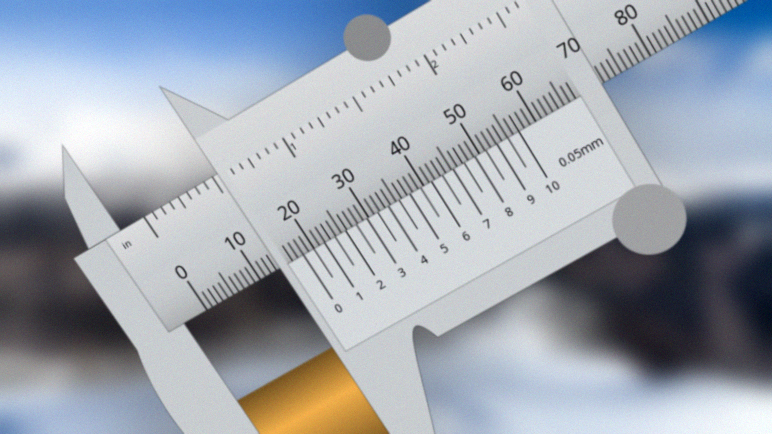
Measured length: 18.0 mm
